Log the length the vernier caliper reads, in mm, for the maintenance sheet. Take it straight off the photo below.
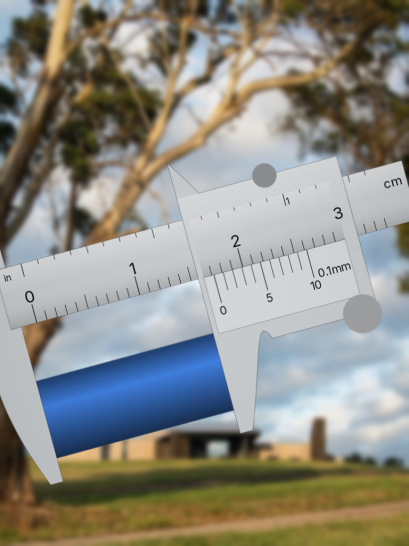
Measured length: 17.2 mm
